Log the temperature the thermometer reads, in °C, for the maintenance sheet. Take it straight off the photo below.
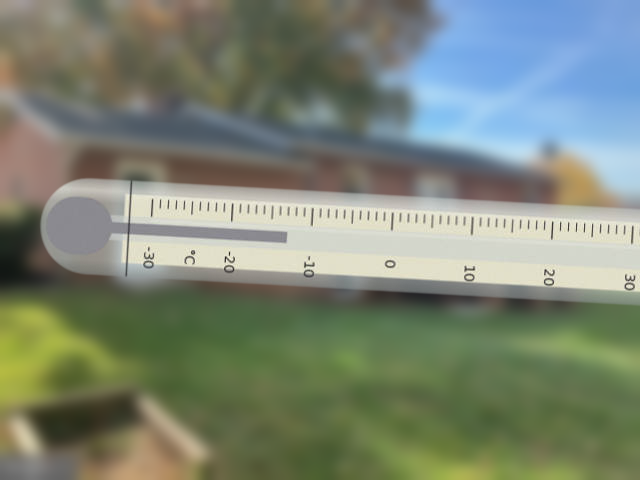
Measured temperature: -13 °C
